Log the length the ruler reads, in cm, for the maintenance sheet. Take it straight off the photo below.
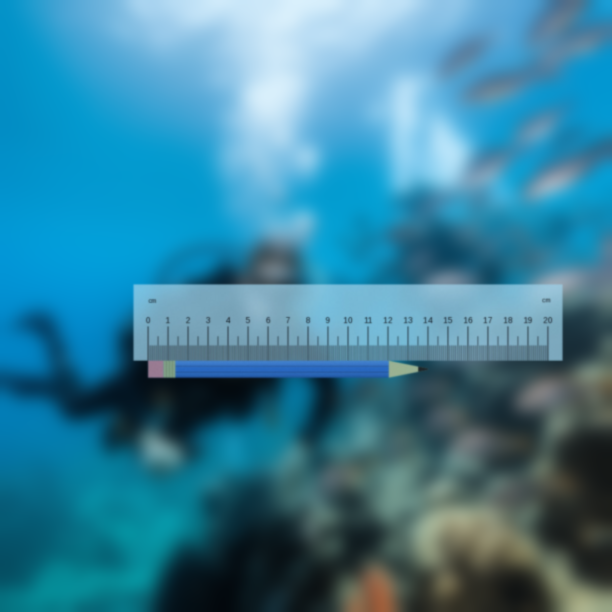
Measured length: 14 cm
